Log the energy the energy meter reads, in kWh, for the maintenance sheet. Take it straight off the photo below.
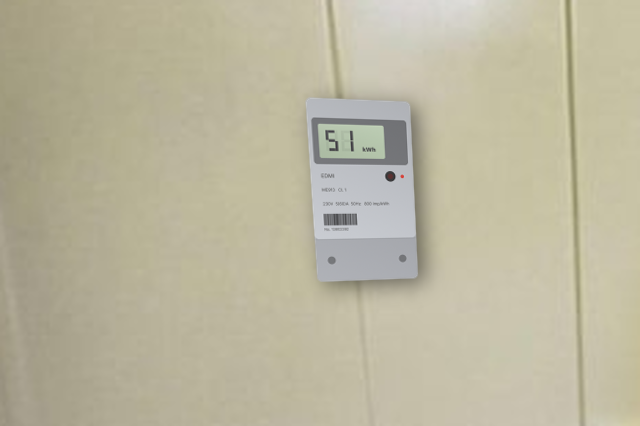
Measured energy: 51 kWh
